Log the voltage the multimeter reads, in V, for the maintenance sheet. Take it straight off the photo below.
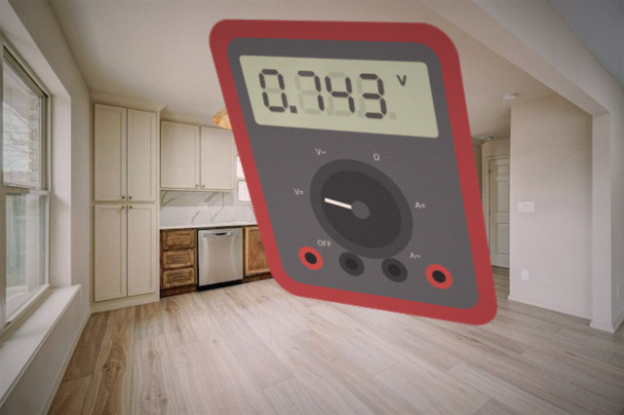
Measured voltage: 0.743 V
